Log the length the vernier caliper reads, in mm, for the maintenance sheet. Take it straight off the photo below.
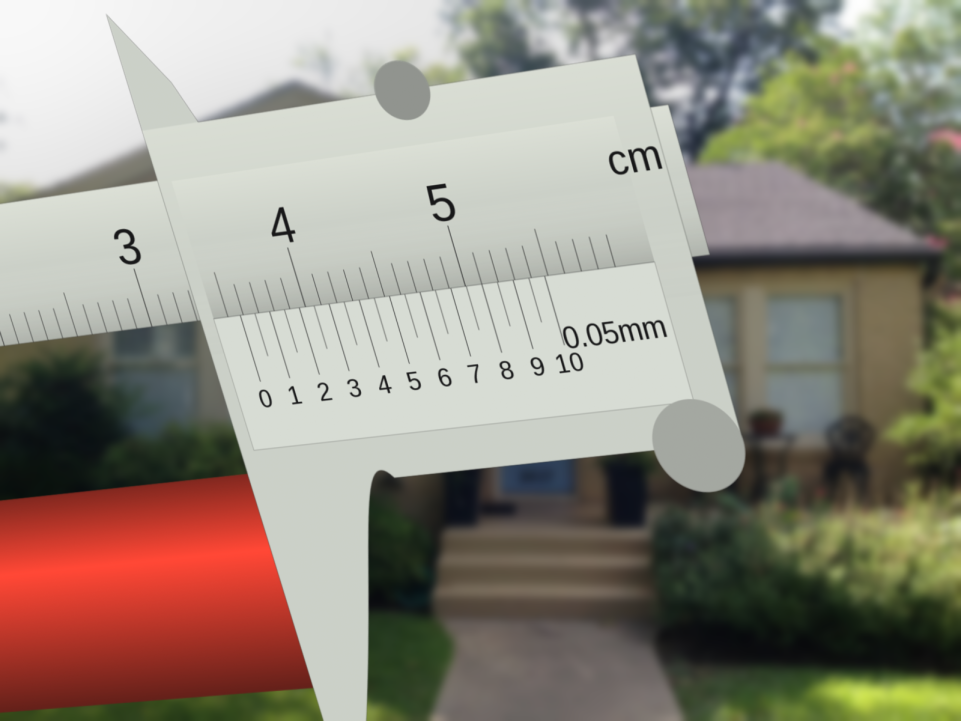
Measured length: 35.8 mm
